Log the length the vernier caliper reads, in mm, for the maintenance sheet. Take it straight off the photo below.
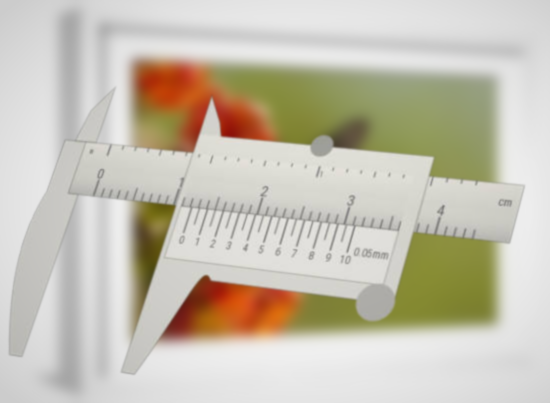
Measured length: 12.2 mm
